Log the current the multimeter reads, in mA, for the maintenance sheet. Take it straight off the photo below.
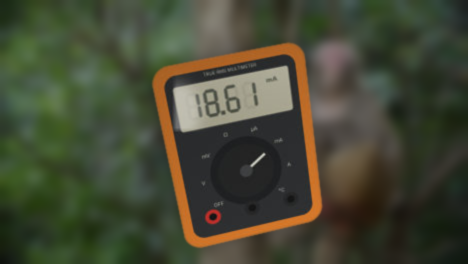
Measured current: 18.61 mA
